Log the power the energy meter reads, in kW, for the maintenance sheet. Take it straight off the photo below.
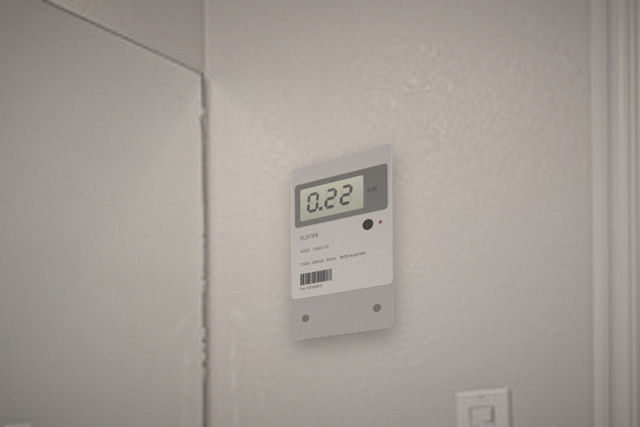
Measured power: 0.22 kW
